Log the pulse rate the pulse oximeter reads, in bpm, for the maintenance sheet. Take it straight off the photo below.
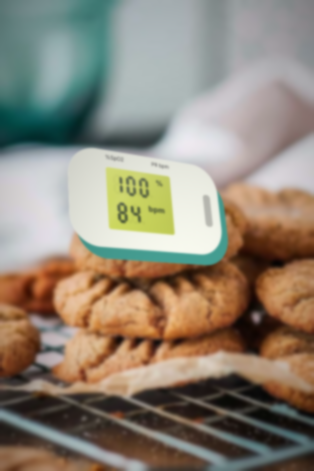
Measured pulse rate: 84 bpm
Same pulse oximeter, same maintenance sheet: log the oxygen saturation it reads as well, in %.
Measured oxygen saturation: 100 %
